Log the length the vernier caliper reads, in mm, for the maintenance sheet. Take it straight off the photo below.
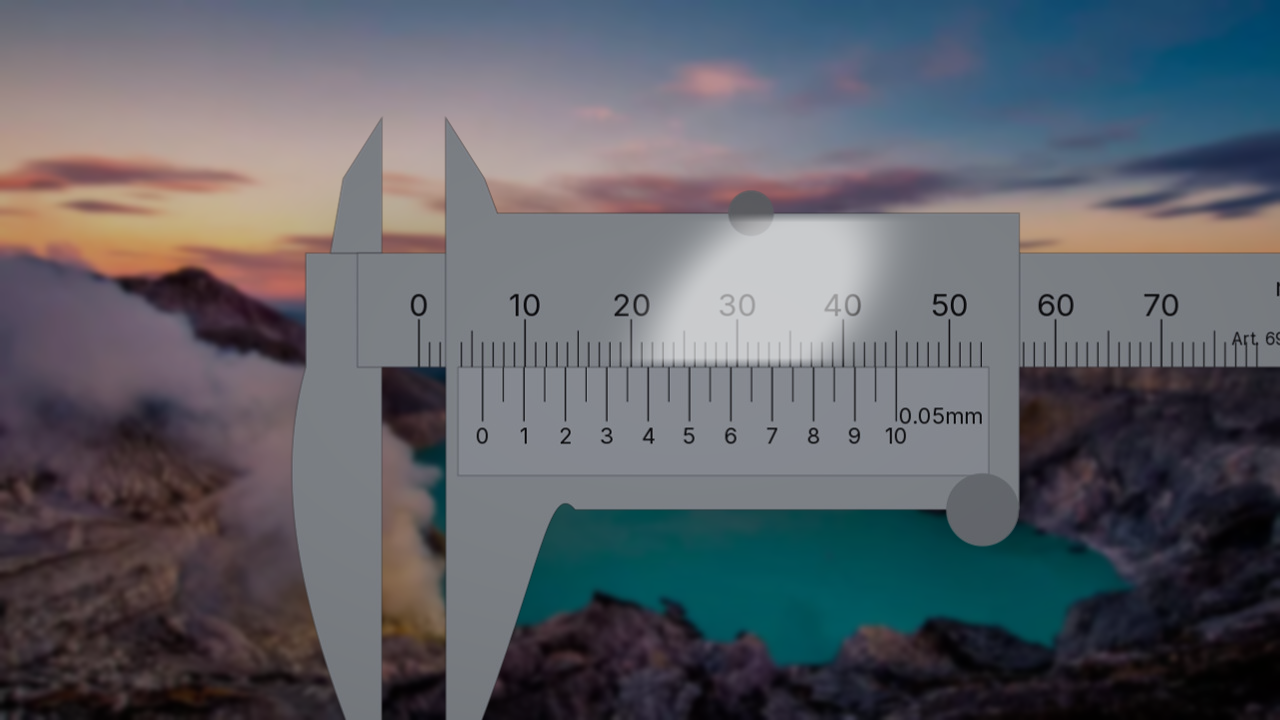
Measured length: 6.0 mm
